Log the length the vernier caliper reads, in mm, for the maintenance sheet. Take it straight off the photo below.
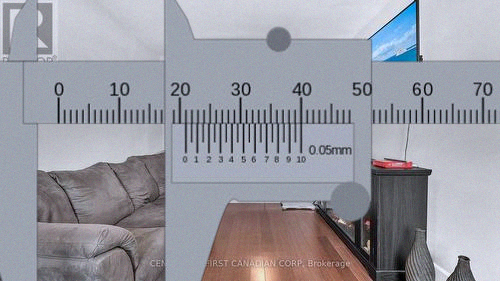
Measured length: 21.0 mm
